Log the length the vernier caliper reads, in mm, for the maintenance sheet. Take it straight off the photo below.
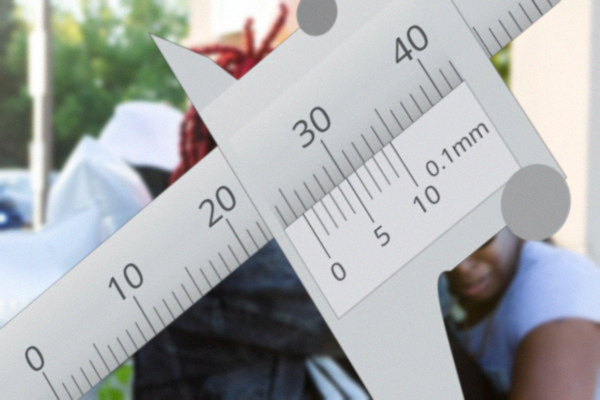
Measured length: 25.6 mm
